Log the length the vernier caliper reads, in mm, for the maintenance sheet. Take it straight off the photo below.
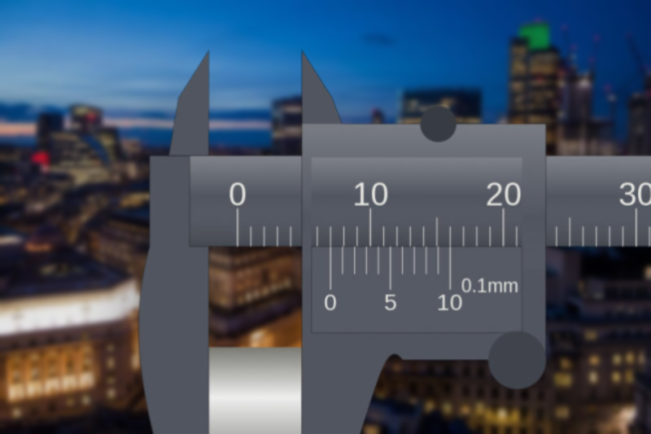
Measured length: 7.0 mm
